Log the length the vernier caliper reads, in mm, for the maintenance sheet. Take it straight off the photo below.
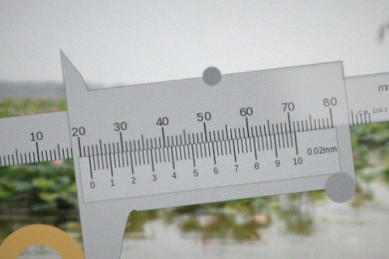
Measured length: 22.0 mm
